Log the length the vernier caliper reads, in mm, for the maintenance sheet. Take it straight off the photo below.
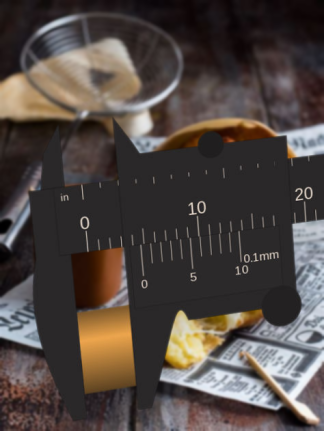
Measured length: 4.7 mm
